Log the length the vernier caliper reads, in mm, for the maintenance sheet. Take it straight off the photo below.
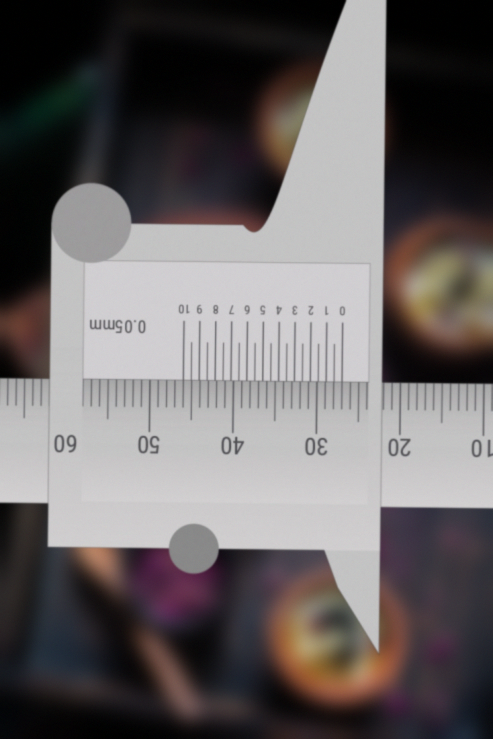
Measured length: 27.0 mm
